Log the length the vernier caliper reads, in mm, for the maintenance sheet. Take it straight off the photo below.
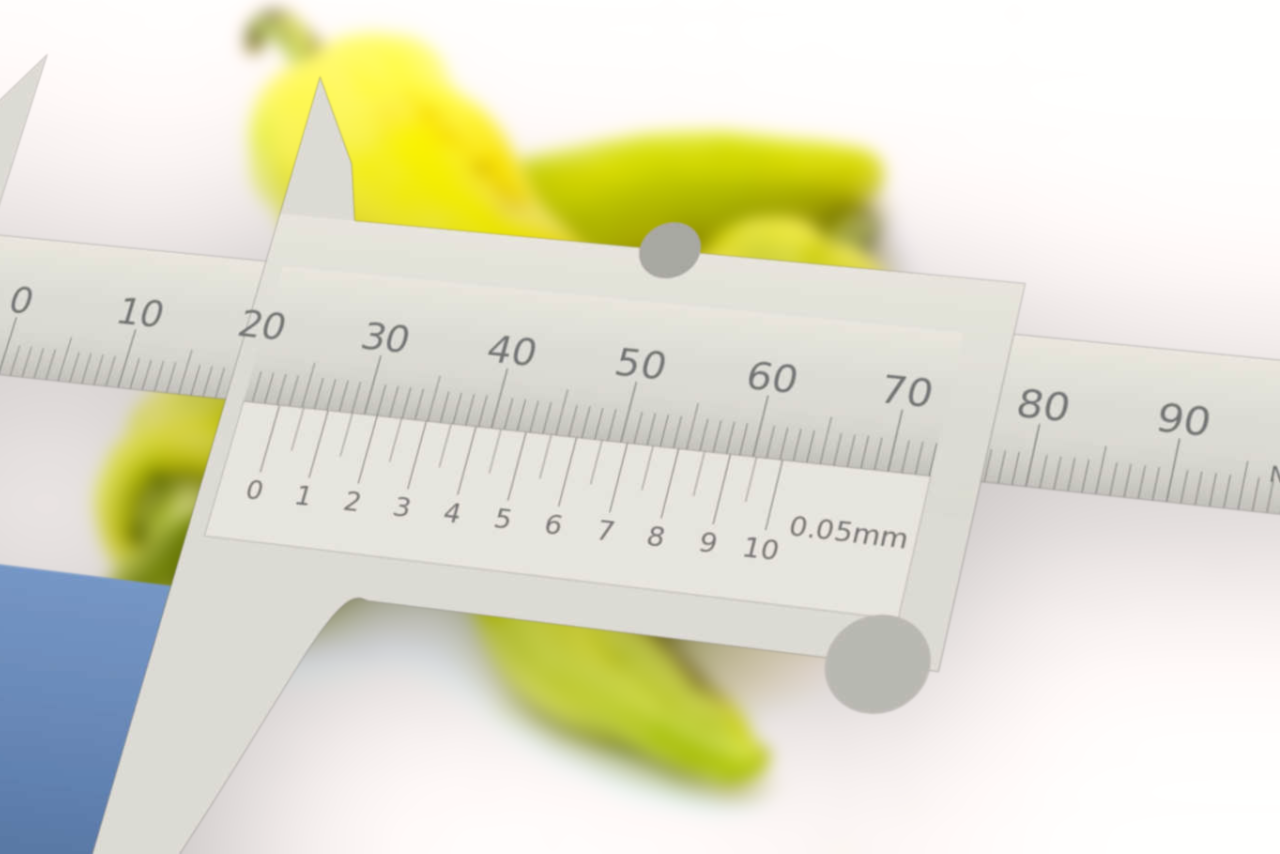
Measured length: 23.2 mm
